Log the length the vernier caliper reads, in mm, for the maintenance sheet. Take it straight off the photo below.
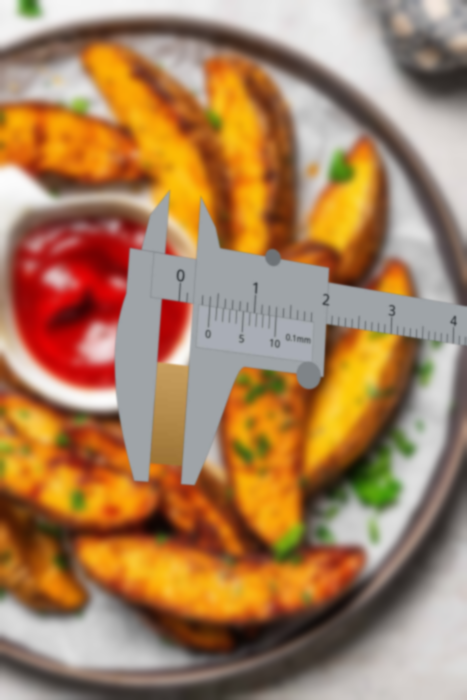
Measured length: 4.0 mm
